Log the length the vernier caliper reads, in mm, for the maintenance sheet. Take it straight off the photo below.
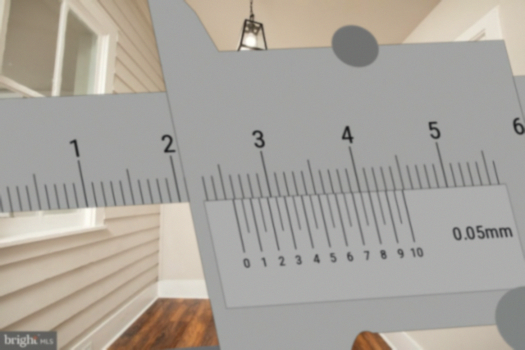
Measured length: 25.8 mm
